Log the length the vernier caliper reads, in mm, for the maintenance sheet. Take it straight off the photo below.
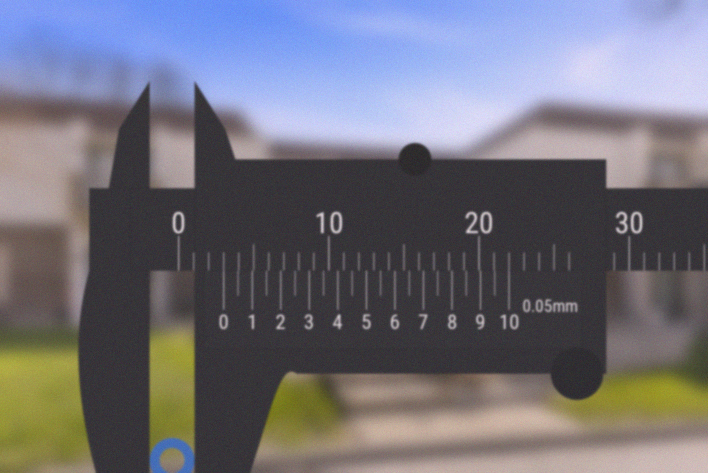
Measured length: 3.0 mm
